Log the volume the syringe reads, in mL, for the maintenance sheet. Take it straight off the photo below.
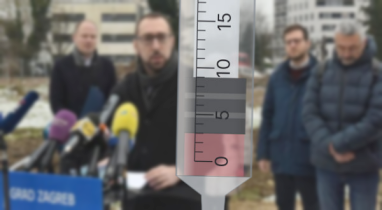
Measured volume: 3 mL
